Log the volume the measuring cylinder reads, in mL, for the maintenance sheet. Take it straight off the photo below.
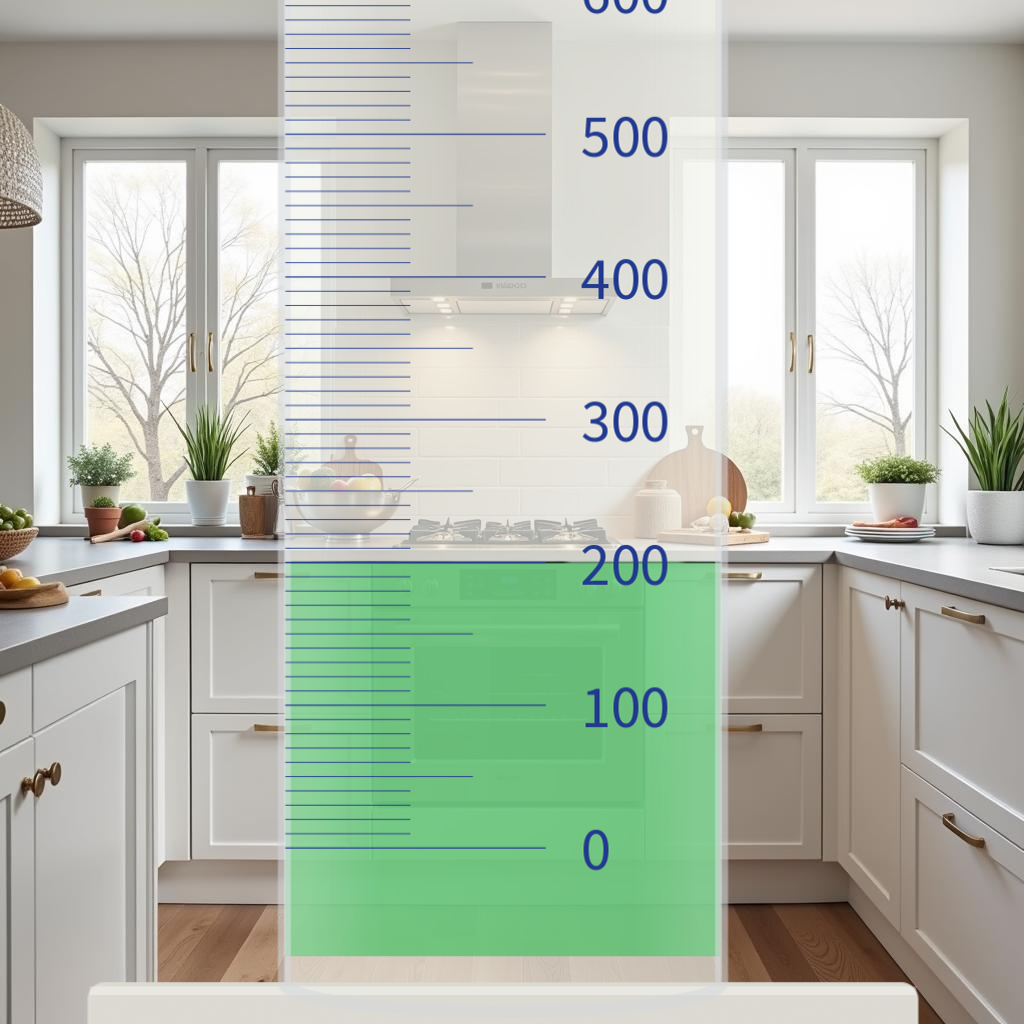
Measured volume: 200 mL
